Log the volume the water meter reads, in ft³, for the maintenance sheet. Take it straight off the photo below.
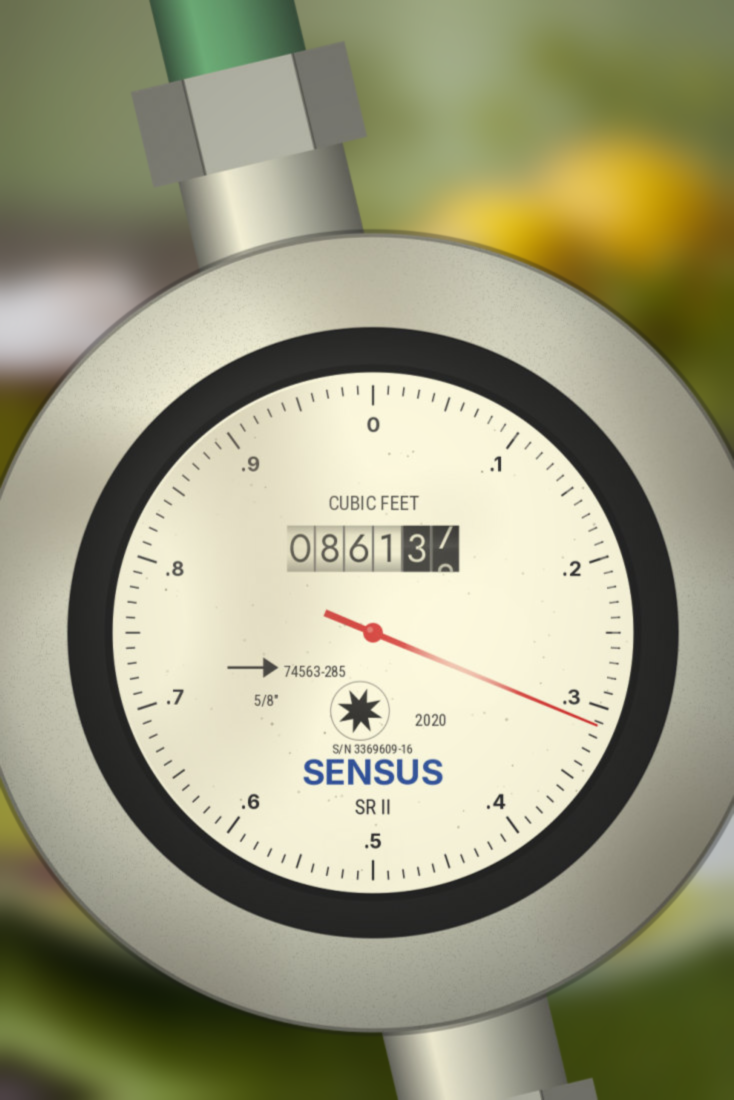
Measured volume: 86137.31 ft³
